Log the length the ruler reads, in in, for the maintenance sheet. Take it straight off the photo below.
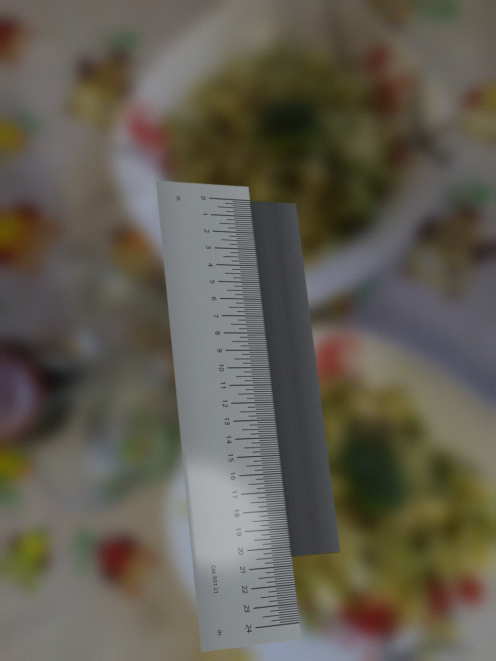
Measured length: 20.5 in
